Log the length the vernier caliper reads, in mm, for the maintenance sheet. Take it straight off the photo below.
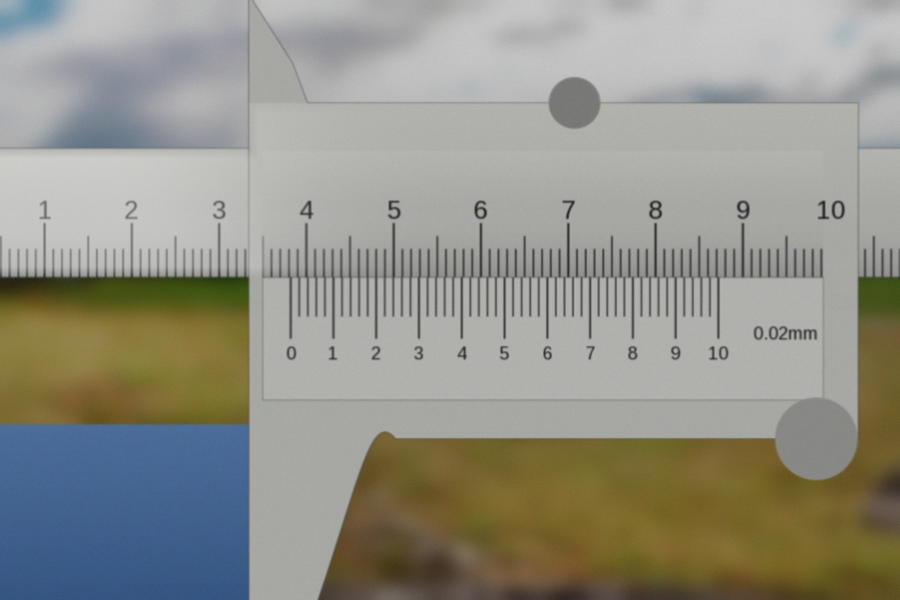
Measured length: 38.2 mm
